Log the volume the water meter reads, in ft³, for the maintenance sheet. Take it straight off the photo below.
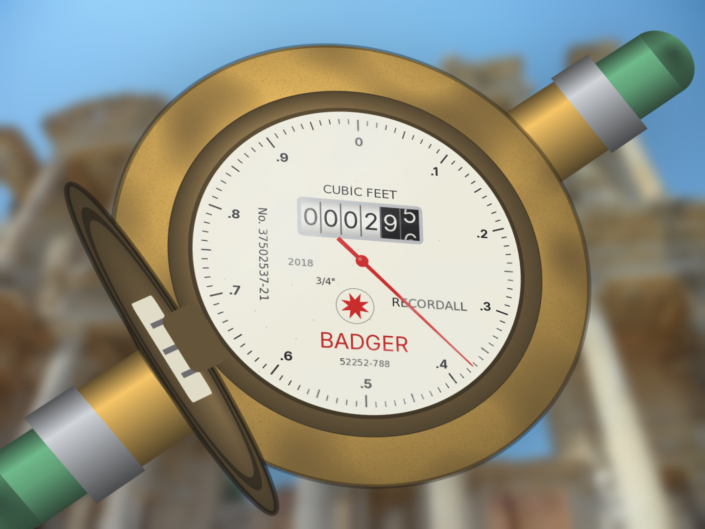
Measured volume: 295.37 ft³
